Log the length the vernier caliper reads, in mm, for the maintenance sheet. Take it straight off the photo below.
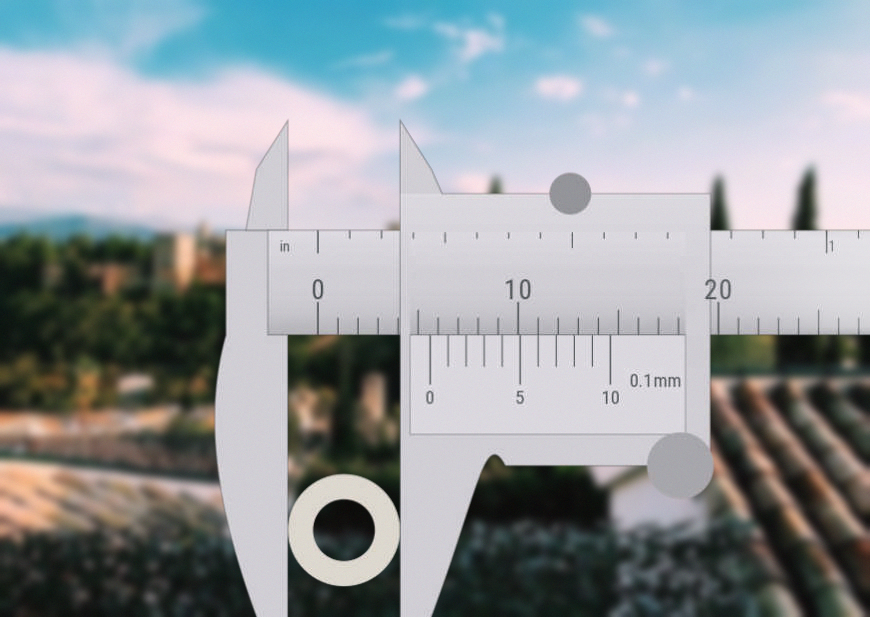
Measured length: 5.6 mm
